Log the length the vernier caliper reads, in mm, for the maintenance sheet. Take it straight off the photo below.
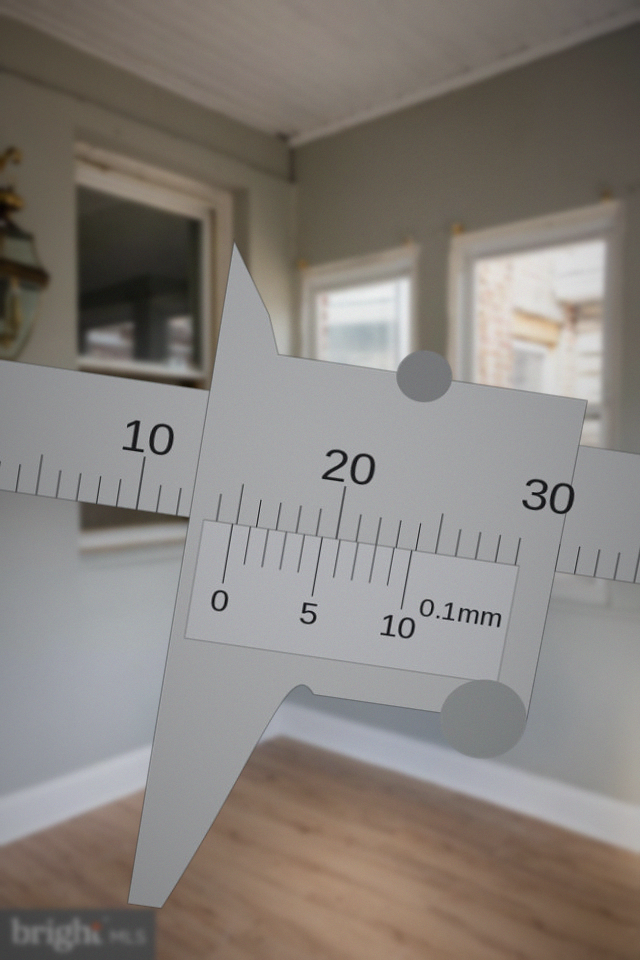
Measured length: 14.8 mm
